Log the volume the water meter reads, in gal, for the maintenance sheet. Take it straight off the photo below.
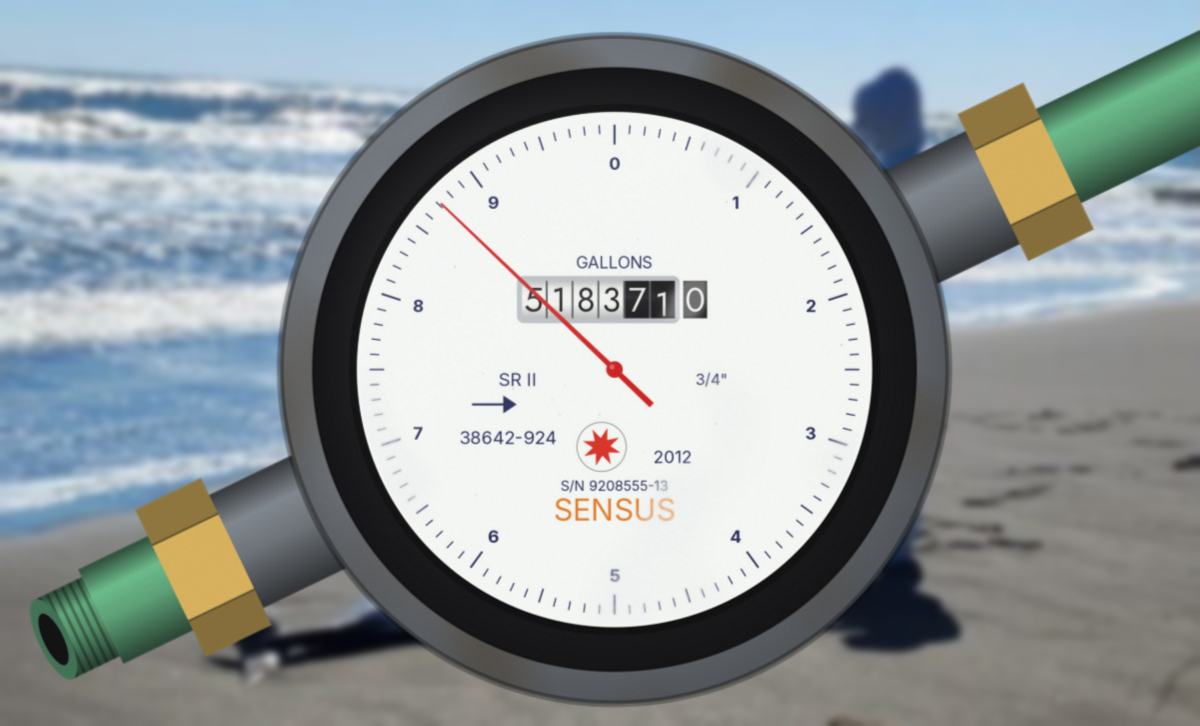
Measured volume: 5183708.7 gal
